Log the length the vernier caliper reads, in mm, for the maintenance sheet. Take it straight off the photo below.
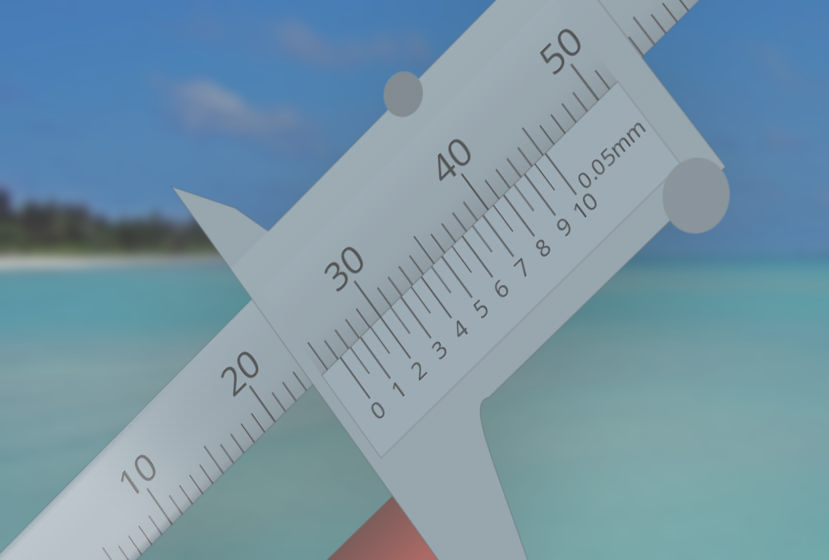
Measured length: 26.2 mm
